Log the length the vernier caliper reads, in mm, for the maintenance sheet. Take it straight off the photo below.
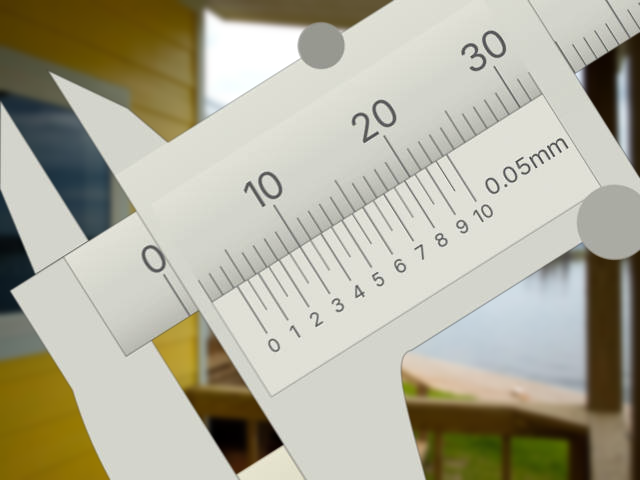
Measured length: 4.3 mm
